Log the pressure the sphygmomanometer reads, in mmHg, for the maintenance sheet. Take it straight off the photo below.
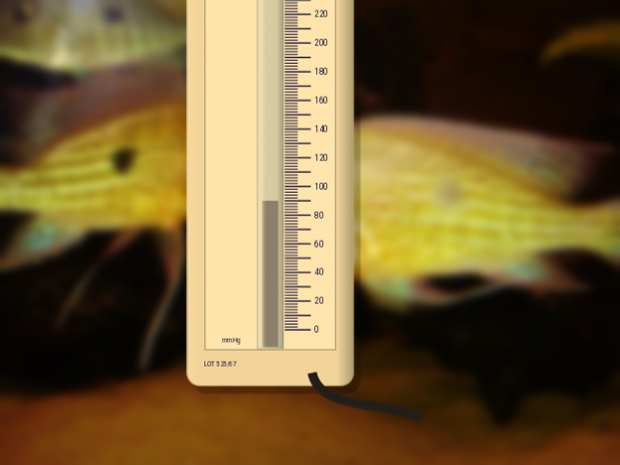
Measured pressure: 90 mmHg
